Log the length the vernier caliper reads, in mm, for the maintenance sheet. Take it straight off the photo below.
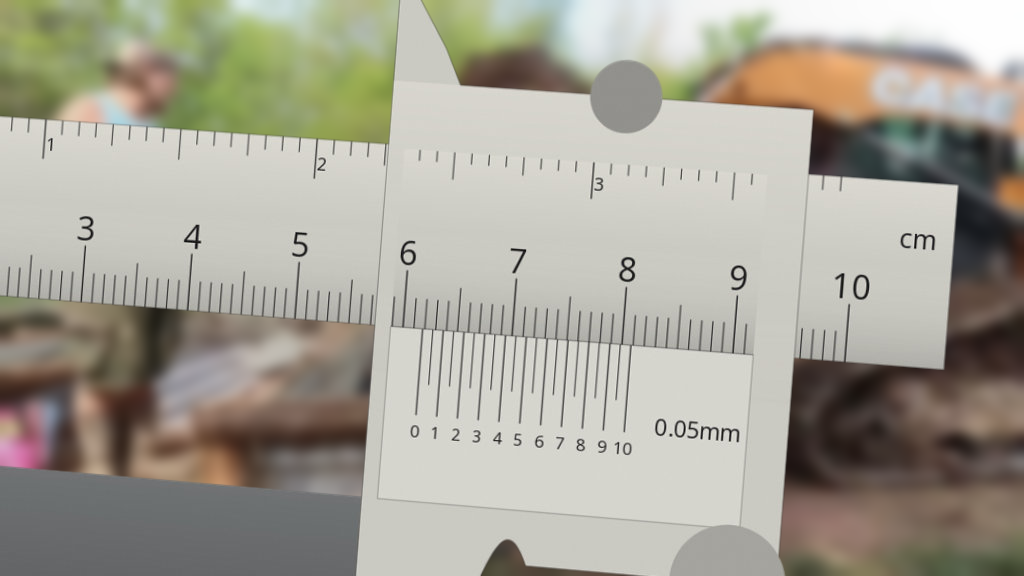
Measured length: 61.8 mm
